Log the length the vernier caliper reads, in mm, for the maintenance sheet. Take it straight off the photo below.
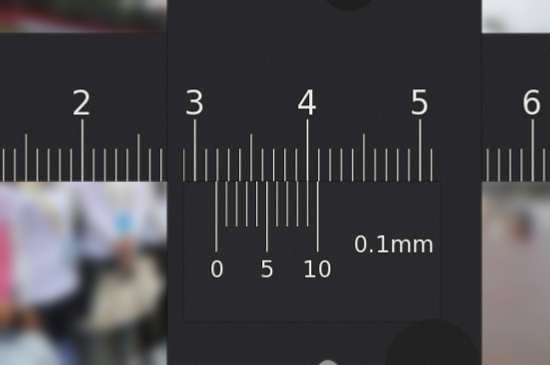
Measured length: 31.9 mm
